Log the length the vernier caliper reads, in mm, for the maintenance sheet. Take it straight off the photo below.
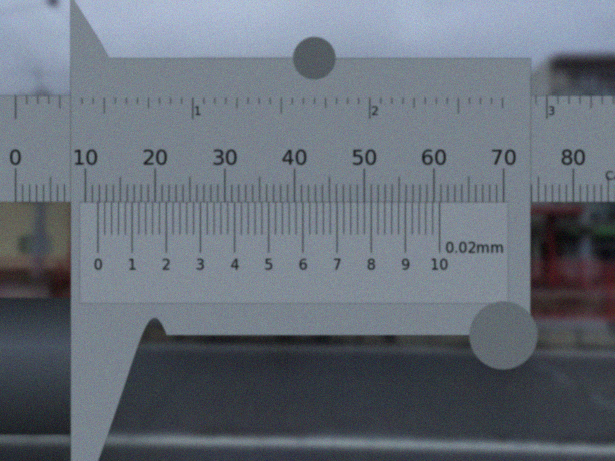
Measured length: 11.8 mm
